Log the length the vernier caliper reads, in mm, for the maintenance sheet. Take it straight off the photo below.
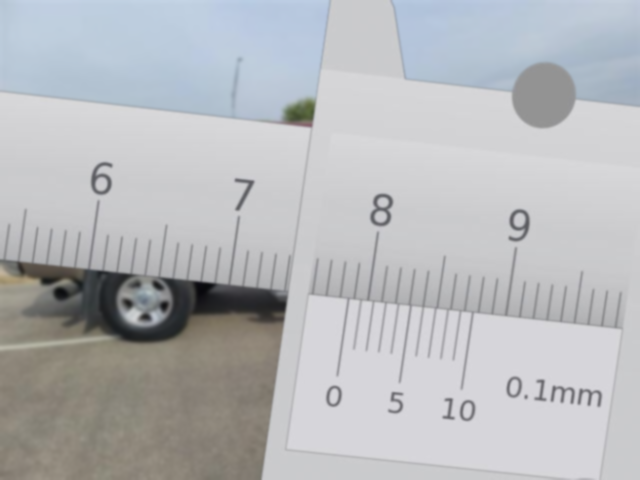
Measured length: 78.6 mm
